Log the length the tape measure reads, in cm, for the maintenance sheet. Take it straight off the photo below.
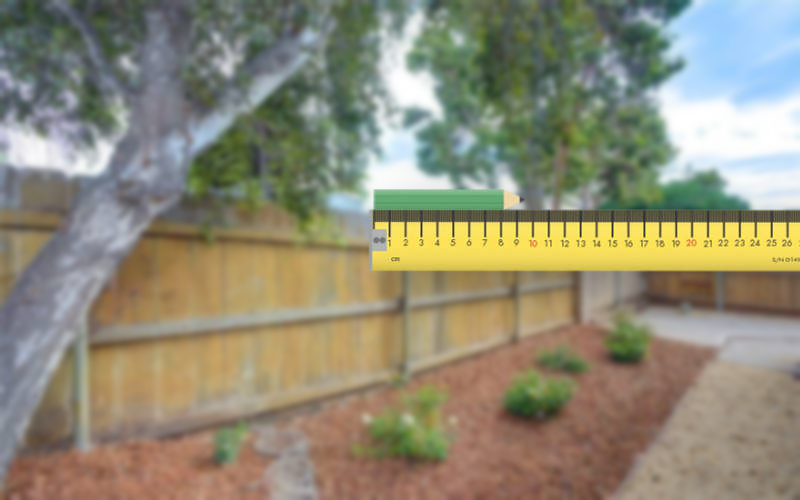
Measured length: 9.5 cm
